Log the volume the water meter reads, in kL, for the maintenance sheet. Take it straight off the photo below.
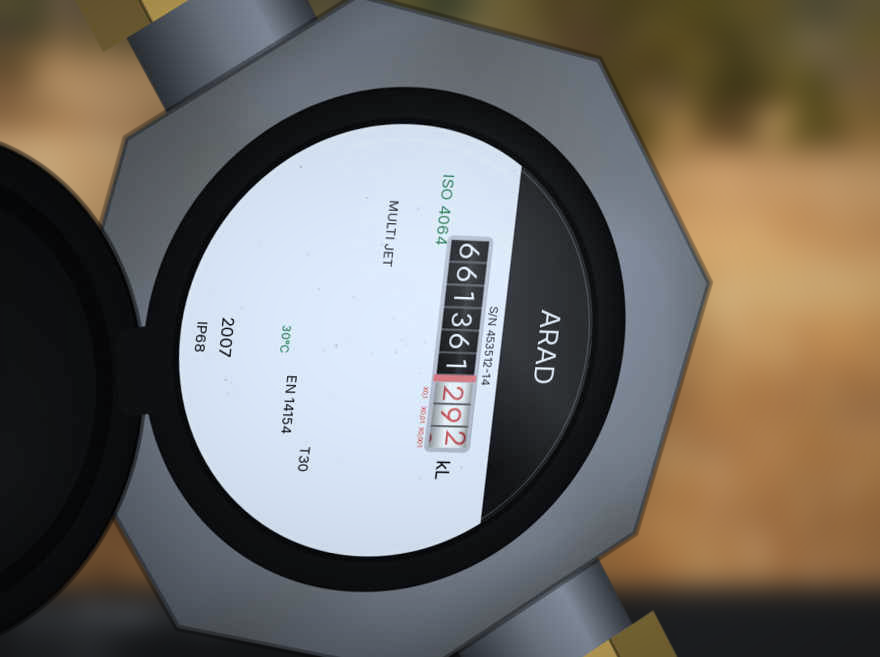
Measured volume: 661361.292 kL
